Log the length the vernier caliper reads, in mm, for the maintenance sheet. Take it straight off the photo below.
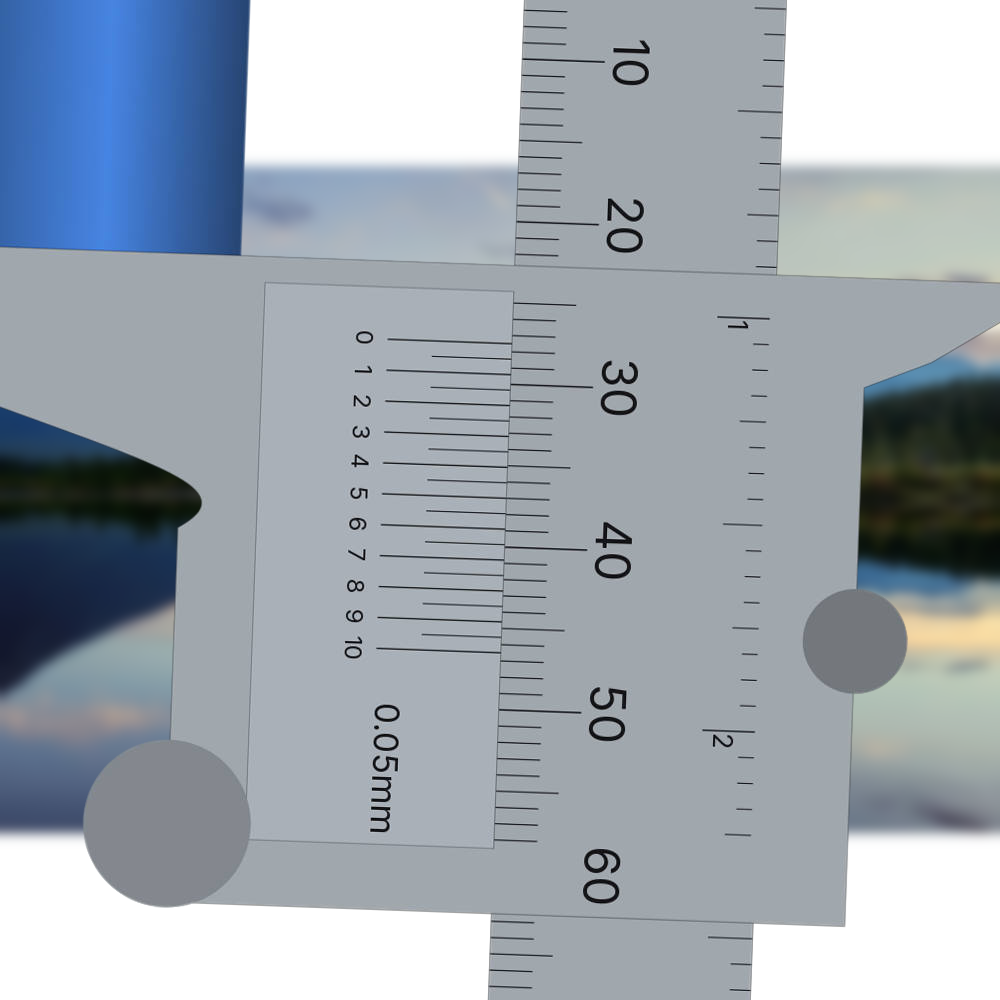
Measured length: 27.5 mm
